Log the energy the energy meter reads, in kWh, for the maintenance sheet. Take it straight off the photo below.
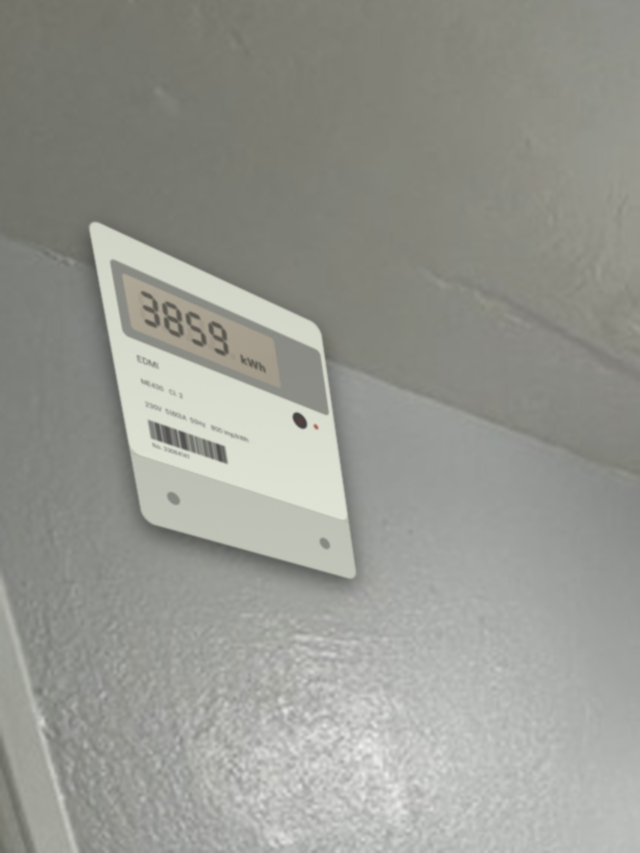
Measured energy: 3859 kWh
